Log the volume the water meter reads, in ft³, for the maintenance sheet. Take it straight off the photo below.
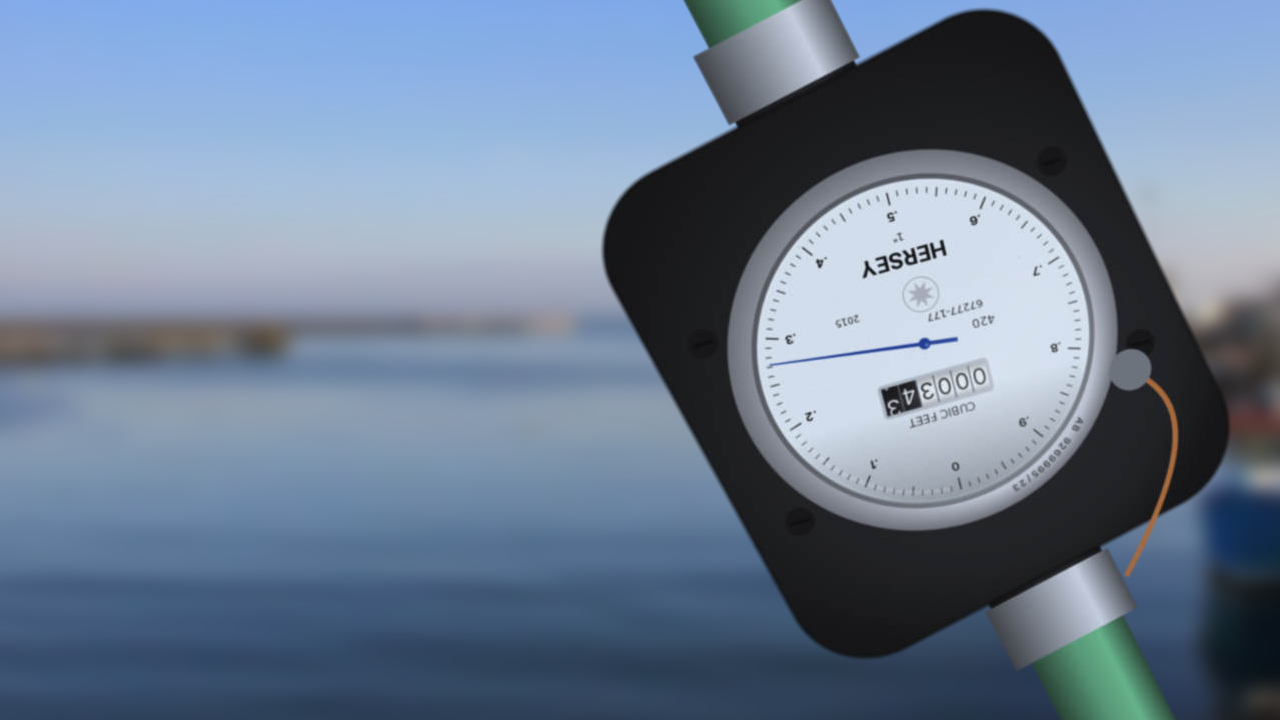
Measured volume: 343.27 ft³
